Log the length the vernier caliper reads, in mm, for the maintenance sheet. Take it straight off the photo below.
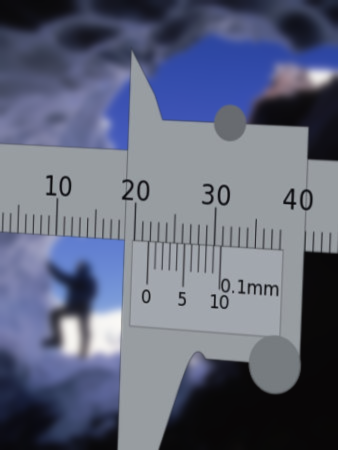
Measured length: 21.8 mm
